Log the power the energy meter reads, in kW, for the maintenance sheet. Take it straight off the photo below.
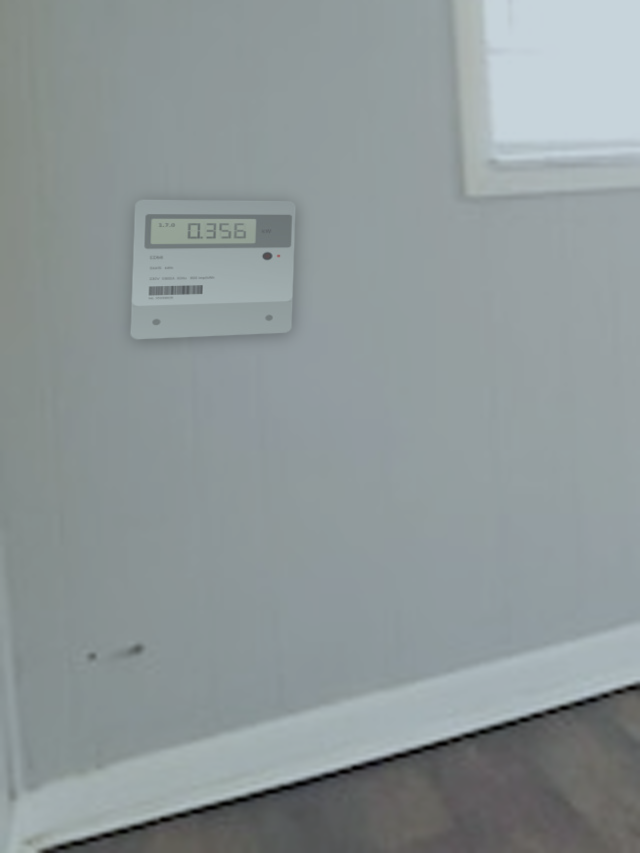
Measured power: 0.356 kW
